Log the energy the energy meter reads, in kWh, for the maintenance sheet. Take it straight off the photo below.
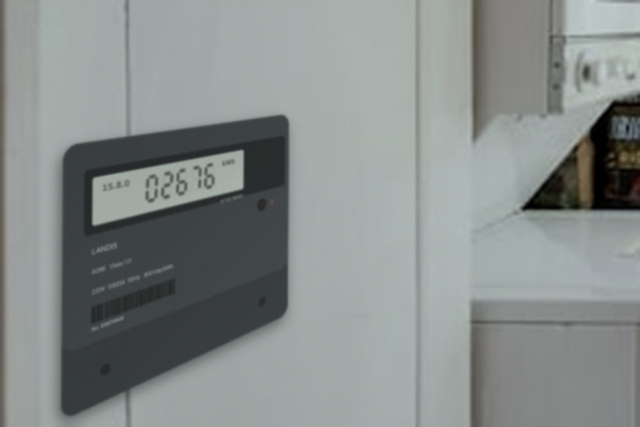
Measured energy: 2676 kWh
